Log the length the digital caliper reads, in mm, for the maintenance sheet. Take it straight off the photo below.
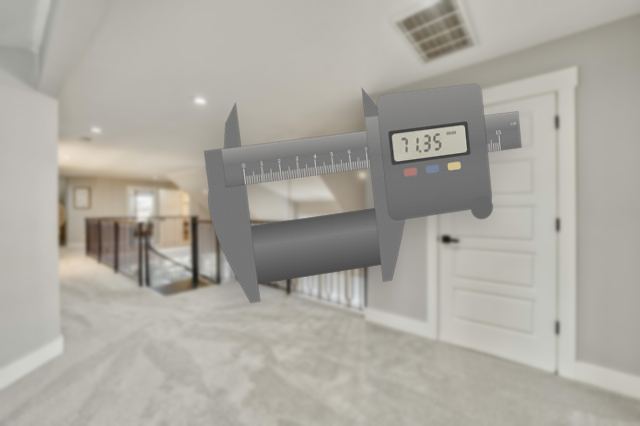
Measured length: 71.35 mm
